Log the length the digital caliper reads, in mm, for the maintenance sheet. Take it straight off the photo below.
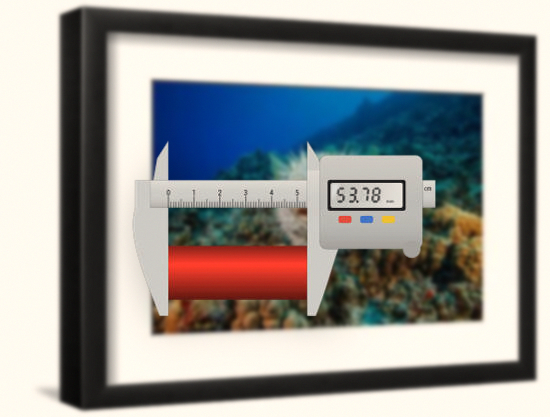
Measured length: 53.78 mm
